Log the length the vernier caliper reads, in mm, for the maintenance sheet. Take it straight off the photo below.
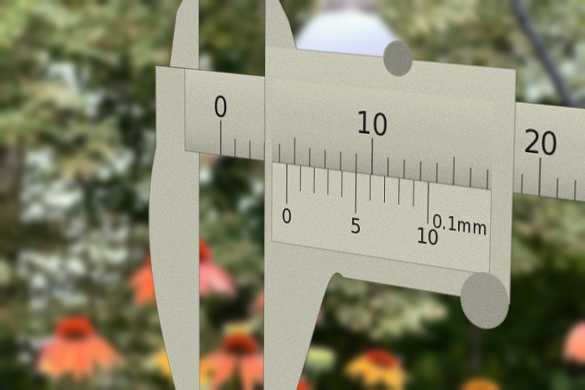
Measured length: 4.5 mm
